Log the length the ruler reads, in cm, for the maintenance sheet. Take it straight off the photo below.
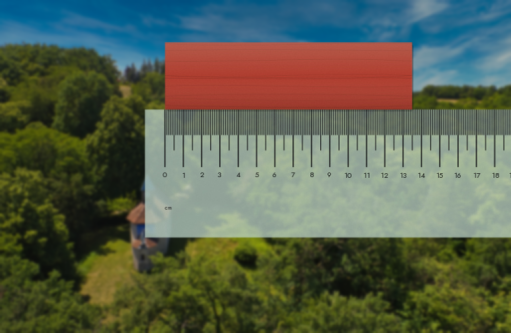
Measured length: 13.5 cm
